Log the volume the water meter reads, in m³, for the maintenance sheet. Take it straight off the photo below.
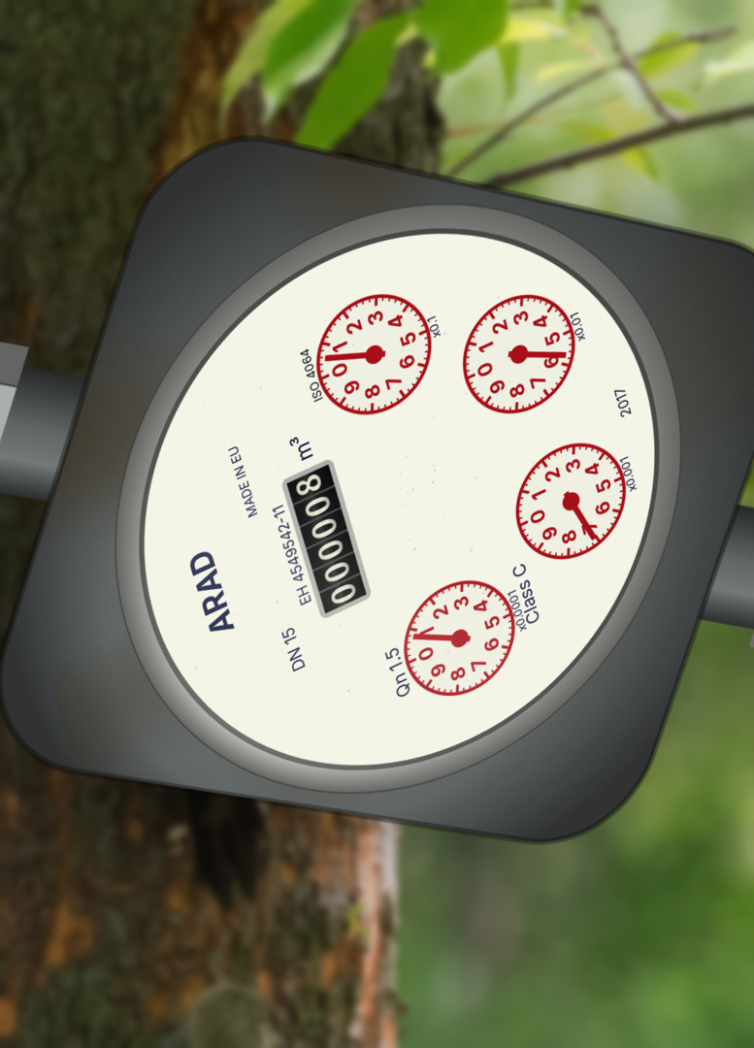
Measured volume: 8.0570 m³
